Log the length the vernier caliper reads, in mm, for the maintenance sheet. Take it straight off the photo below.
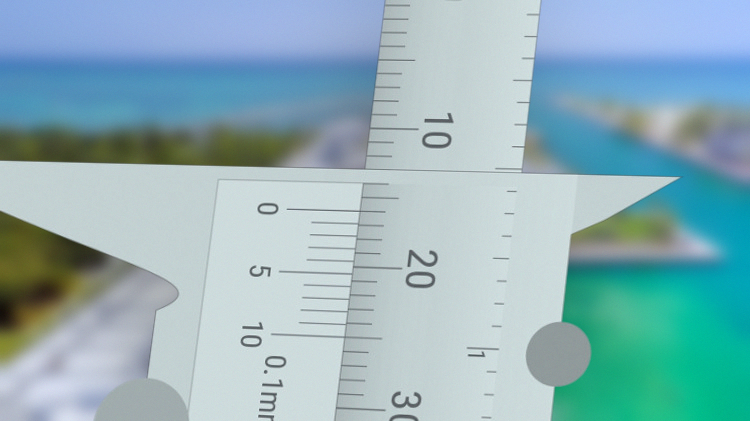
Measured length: 16.0 mm
